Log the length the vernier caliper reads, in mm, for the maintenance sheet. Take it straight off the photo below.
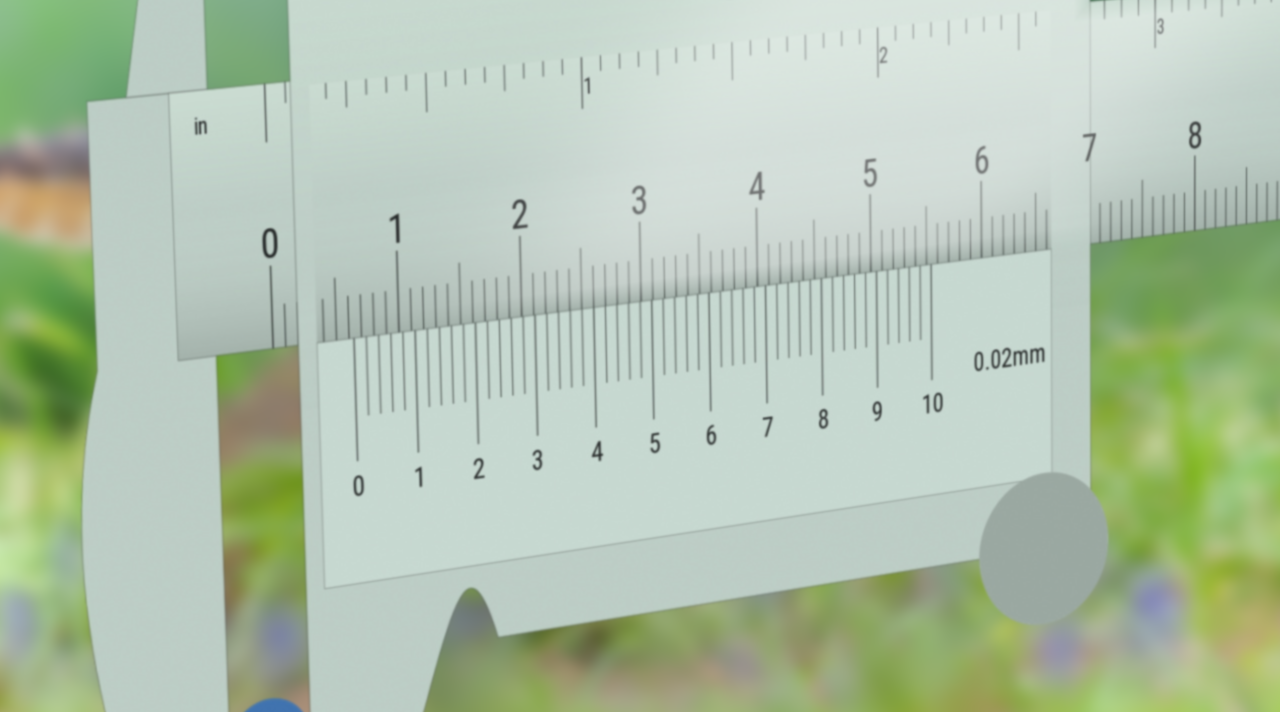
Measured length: 6.4 mm
